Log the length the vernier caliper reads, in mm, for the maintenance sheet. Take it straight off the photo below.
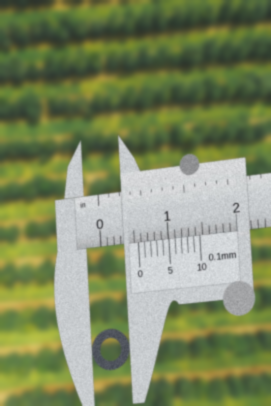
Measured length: 5.6 mm
